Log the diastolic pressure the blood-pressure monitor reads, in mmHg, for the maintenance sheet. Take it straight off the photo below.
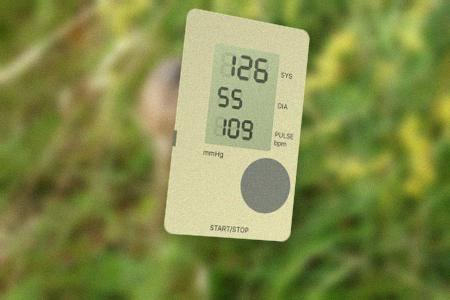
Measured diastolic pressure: 55 mmHg
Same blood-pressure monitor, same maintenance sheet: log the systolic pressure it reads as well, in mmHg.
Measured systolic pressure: 126 mmHg
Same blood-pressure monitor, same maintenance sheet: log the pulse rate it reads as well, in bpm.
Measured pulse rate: 109 bpm
